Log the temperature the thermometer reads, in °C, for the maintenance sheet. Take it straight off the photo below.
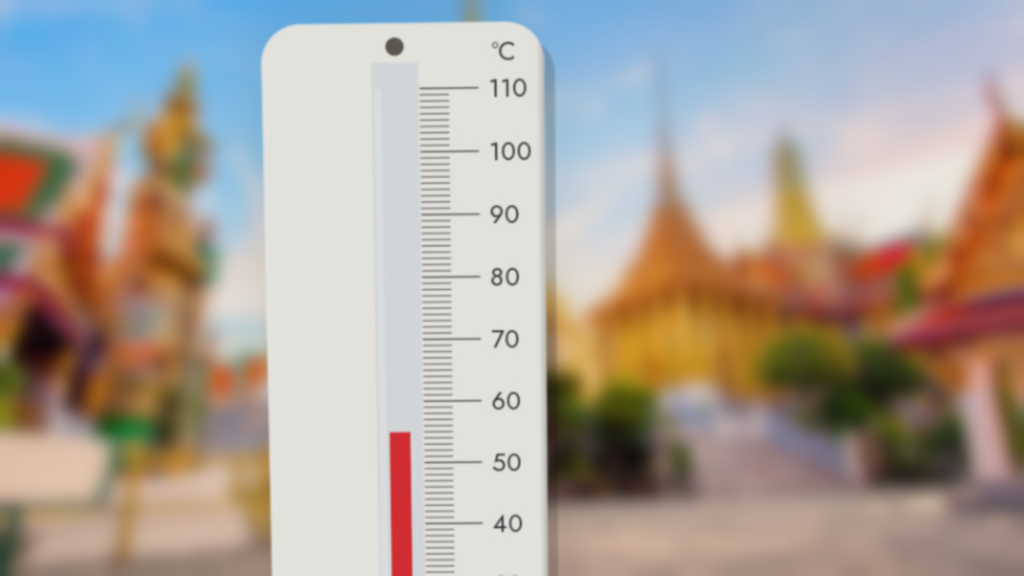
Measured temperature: 55 °C
